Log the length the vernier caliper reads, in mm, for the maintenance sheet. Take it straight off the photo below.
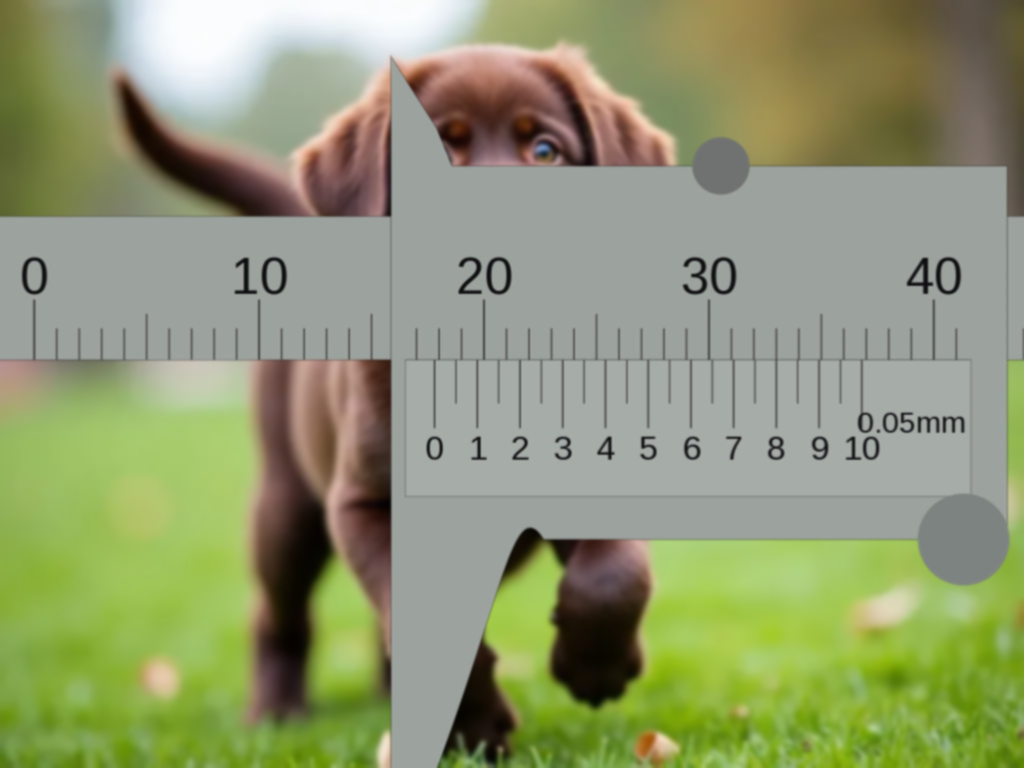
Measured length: 17.8 mm
